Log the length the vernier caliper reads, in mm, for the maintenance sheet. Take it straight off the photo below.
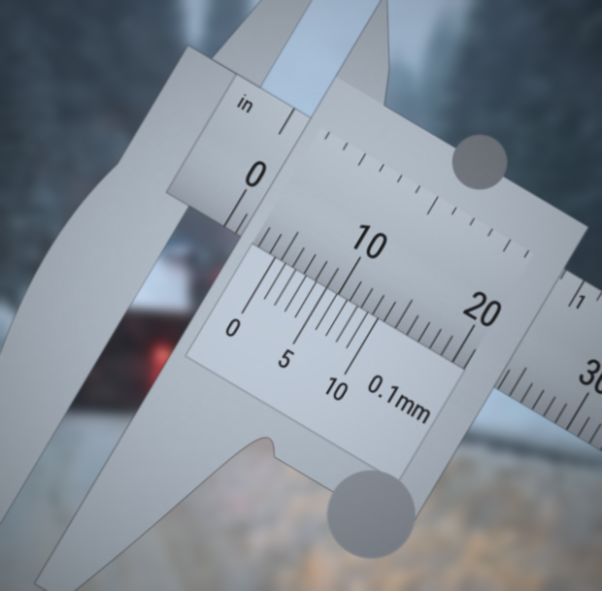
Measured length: 4.5 mm
